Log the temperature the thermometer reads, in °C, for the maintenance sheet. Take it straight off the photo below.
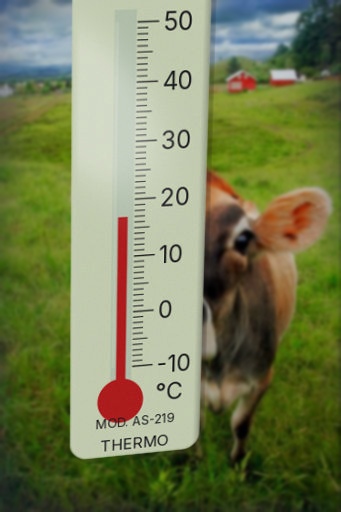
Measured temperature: 17 °C
